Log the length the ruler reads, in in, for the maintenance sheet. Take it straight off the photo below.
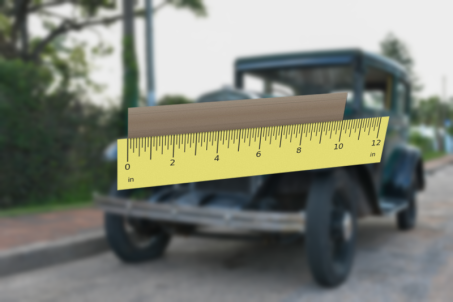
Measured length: 10 in
